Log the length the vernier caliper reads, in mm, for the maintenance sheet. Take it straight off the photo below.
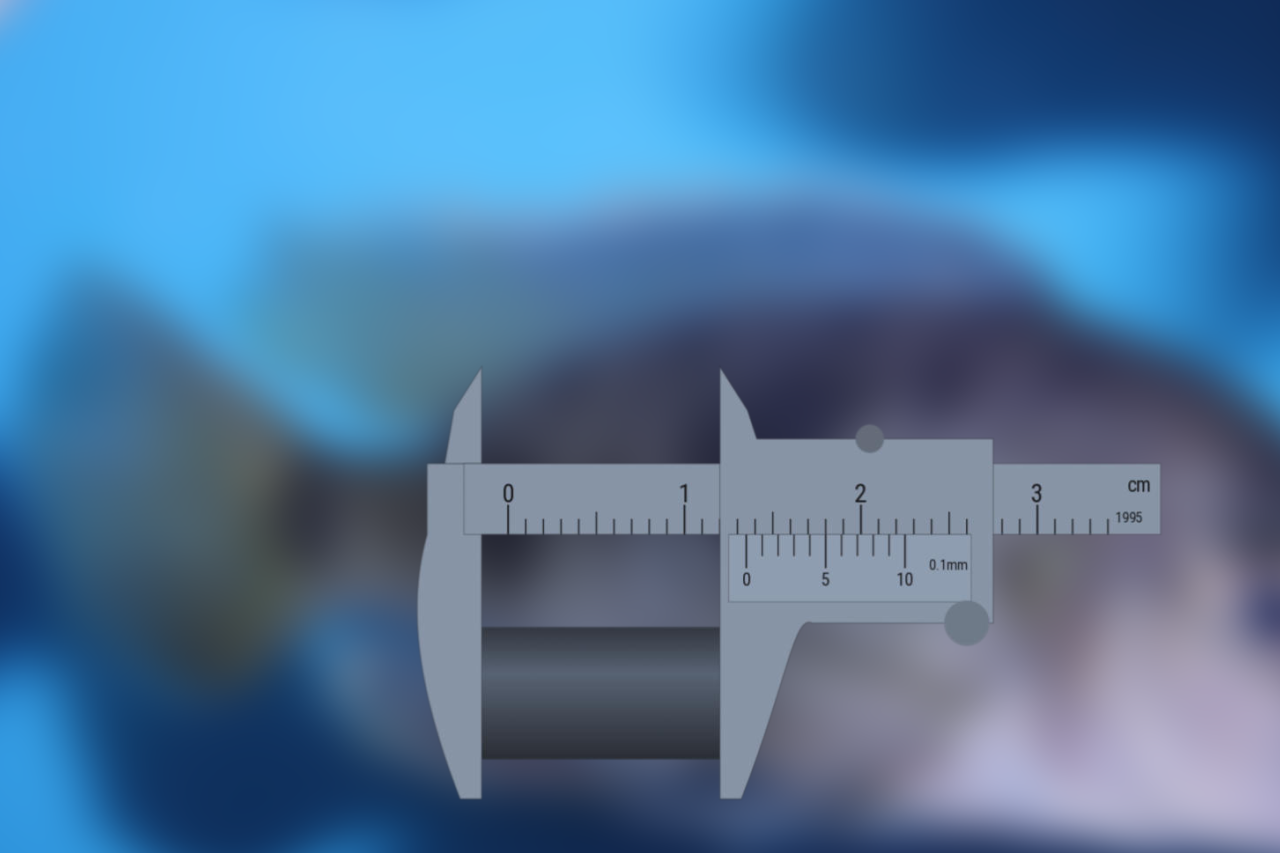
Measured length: 13.5 mm
